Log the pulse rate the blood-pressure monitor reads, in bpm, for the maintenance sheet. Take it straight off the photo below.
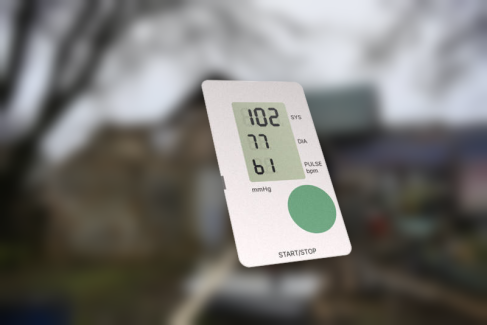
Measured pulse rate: 61 bpm
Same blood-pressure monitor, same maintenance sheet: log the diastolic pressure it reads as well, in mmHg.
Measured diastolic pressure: 77 mmHg
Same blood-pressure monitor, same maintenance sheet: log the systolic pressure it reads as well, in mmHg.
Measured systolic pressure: 102 mmHg
